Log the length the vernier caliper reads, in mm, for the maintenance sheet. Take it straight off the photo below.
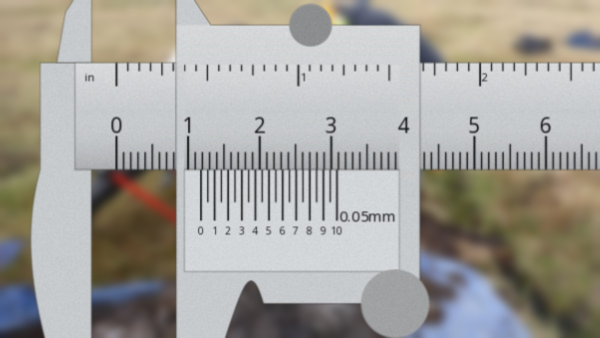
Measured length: 11.8 mm
